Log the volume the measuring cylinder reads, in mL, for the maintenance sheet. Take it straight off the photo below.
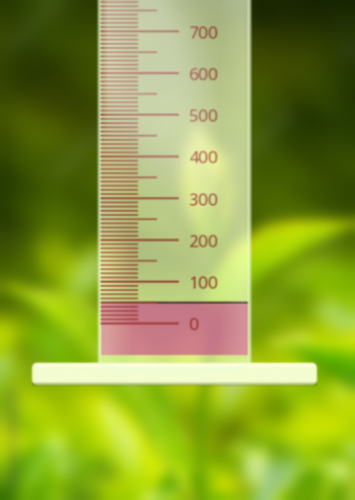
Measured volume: 50 mL
